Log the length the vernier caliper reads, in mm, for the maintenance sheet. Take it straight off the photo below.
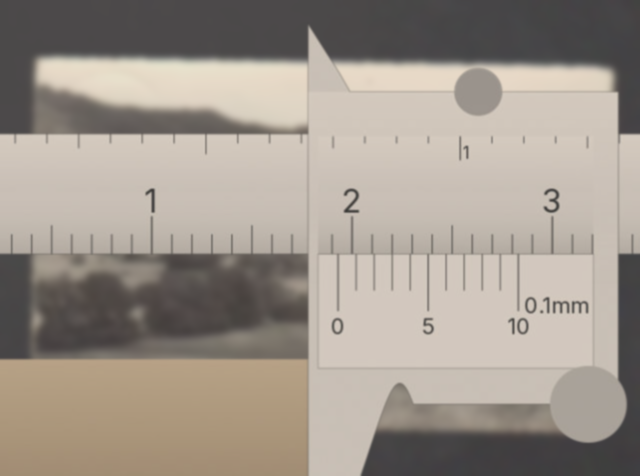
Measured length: 19.3 mm
